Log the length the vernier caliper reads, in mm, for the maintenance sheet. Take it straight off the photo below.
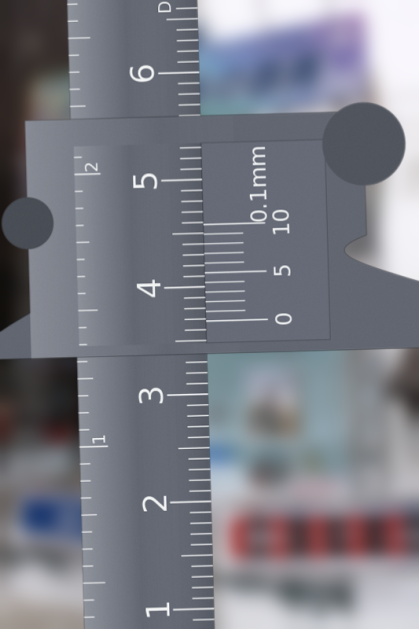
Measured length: 36.8 mm
